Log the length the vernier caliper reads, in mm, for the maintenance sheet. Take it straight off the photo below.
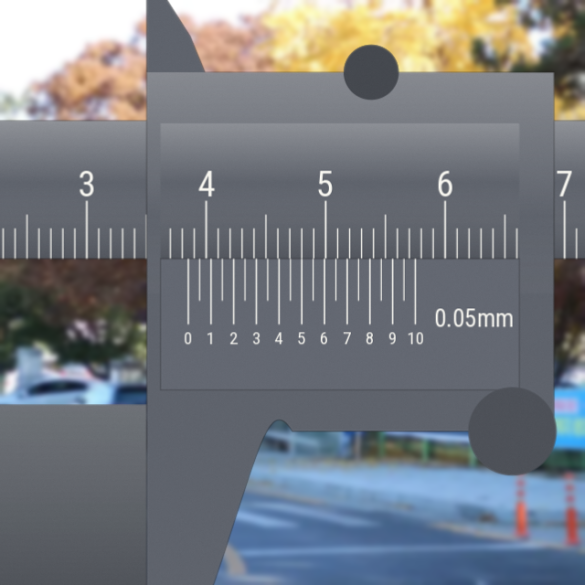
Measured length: 38.5 mm
